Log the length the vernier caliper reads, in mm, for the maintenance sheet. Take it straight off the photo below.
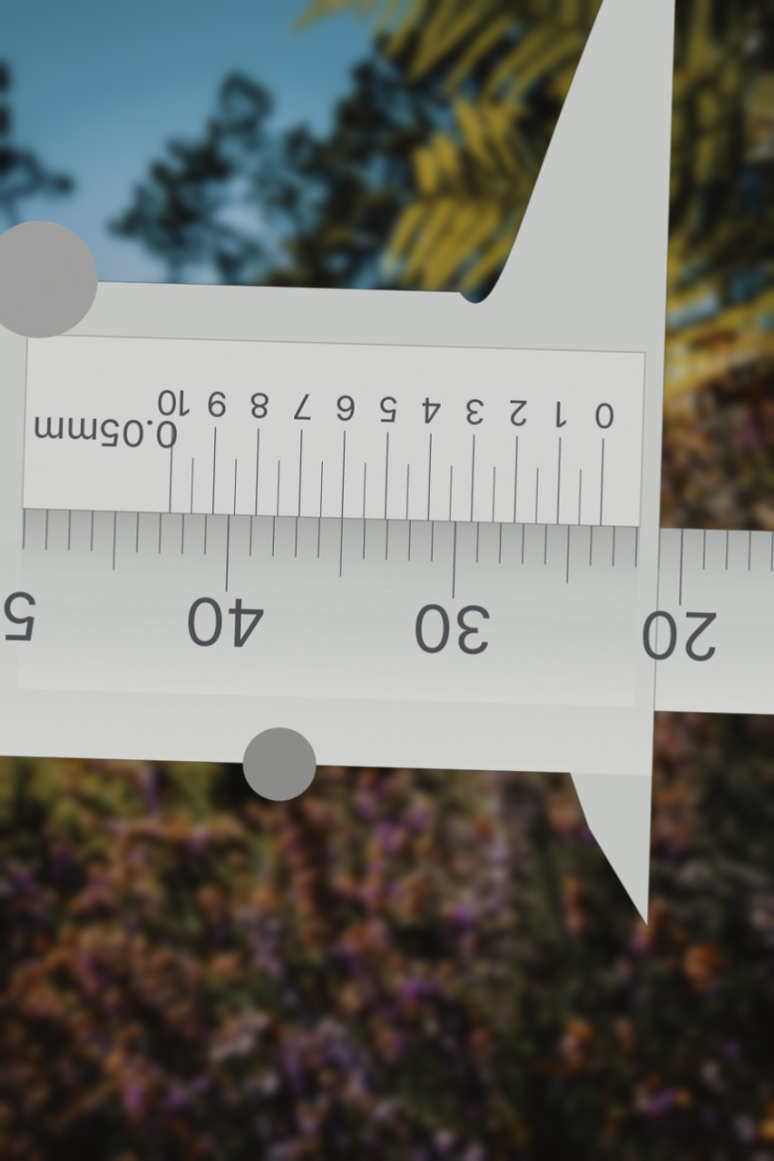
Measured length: 23.60 mm
